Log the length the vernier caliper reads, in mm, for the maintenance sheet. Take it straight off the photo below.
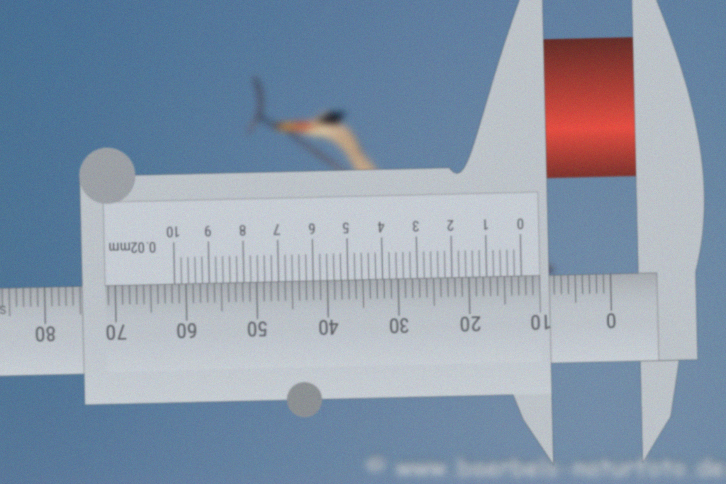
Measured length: 12.6 mm
